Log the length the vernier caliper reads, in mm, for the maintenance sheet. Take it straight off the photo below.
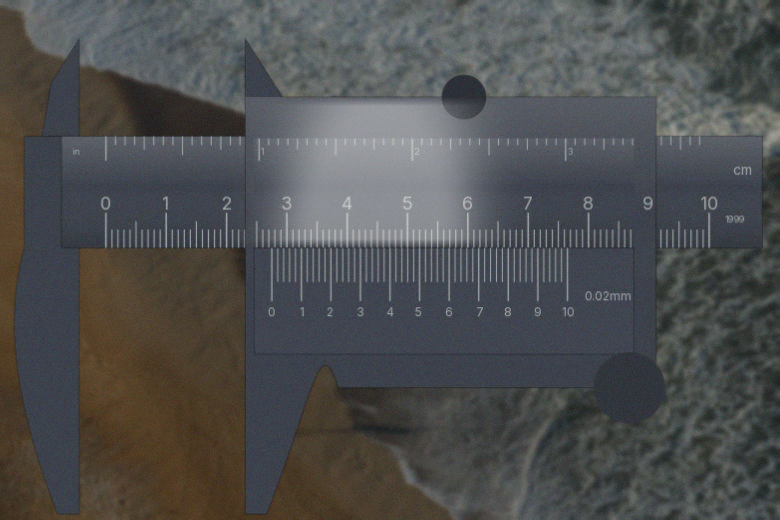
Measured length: 27.5 mm
